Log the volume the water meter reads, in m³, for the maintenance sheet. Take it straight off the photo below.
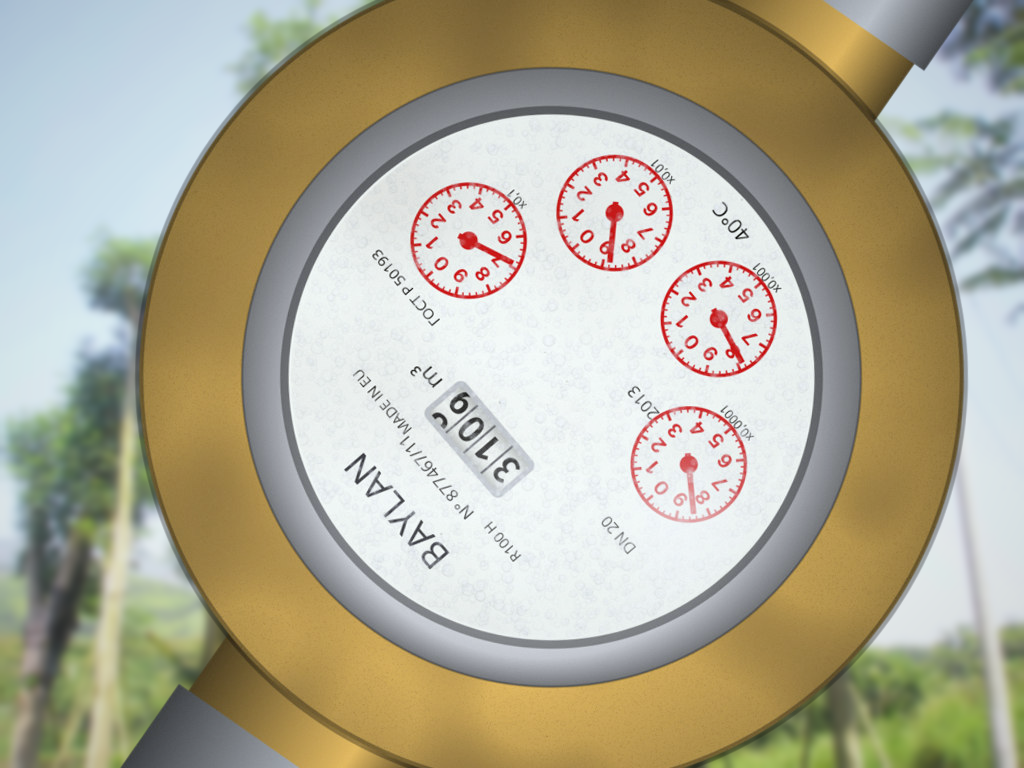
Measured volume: 3108.6878 m³
